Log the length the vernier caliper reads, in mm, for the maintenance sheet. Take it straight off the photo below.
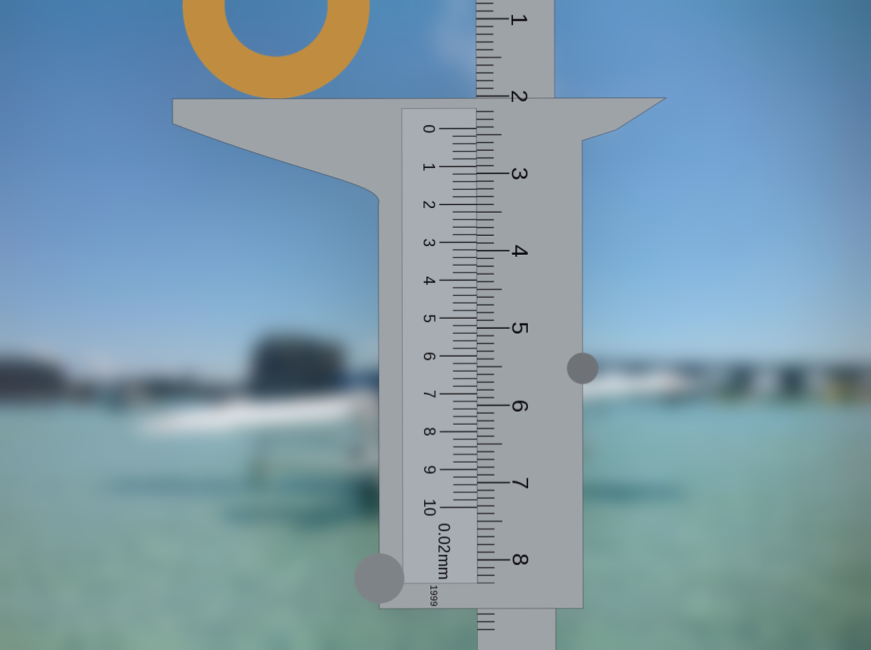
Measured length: 24.2 mm
